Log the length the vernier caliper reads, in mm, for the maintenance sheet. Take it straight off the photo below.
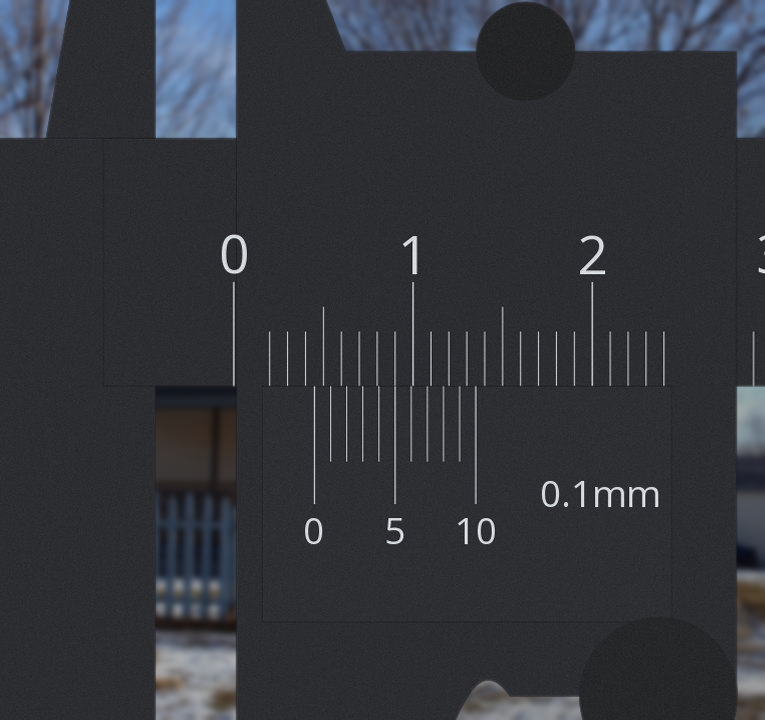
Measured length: 4.5 mm
